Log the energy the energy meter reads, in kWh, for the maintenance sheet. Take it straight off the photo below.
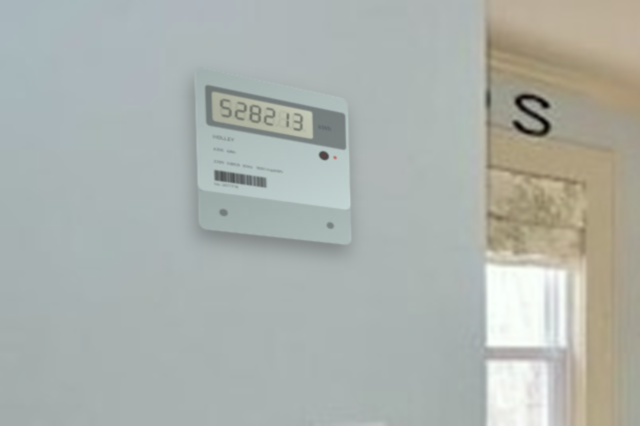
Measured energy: 528213 kWh
